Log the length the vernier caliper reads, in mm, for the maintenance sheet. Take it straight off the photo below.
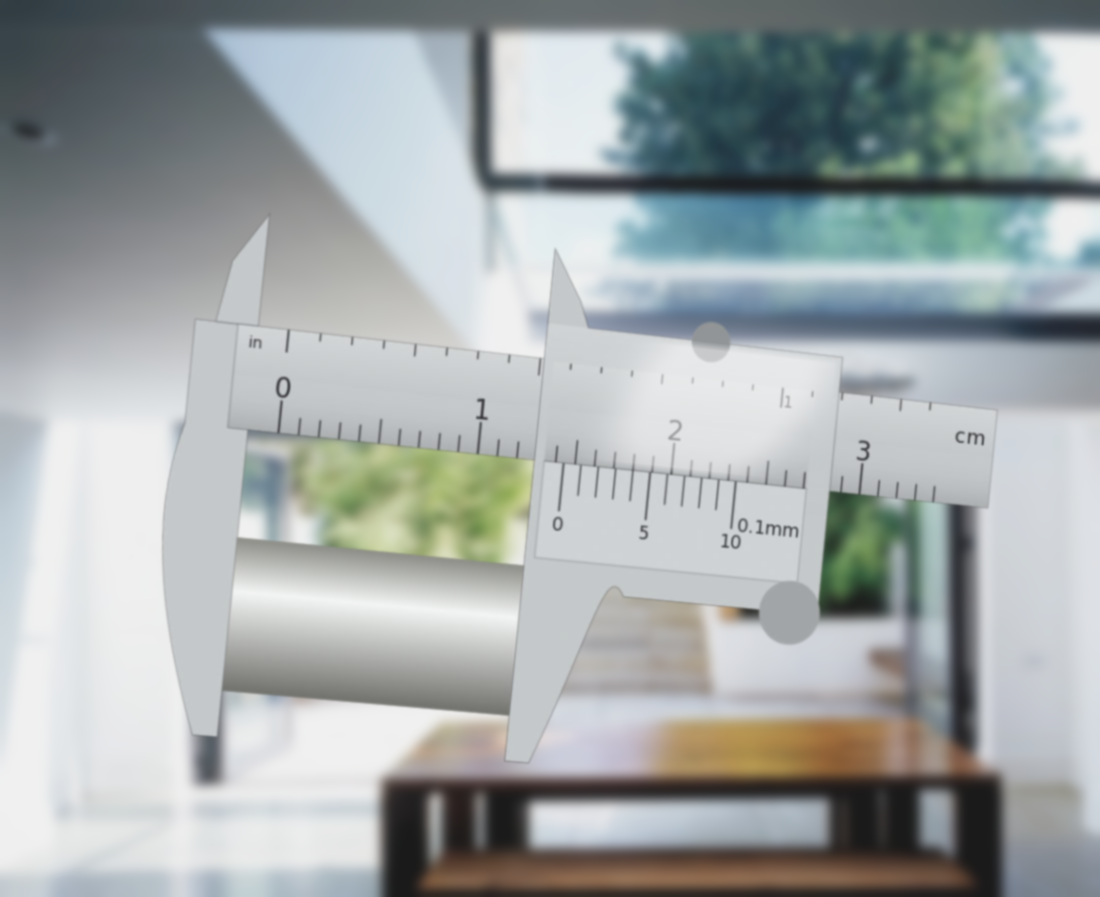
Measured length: 14.4 mm
